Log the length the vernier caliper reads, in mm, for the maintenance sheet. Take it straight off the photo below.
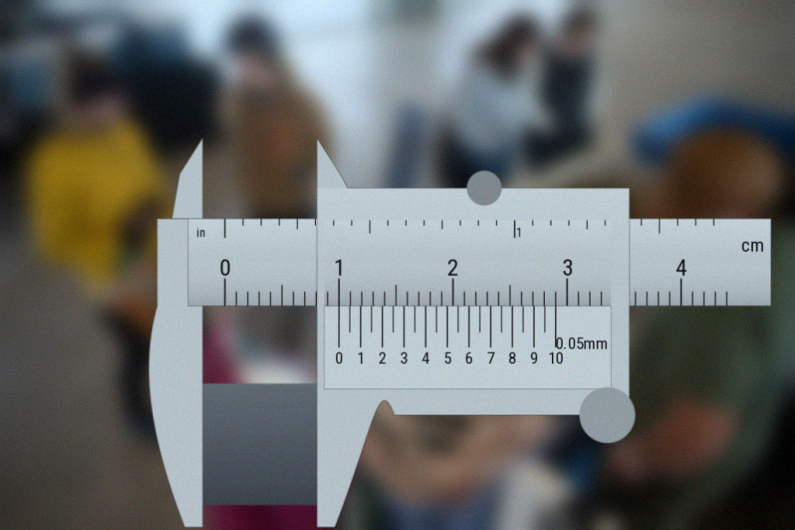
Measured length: 10.0 mm
